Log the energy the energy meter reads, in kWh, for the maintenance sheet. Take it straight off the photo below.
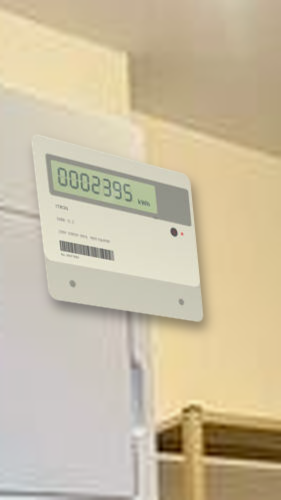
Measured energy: 2395 kWh
